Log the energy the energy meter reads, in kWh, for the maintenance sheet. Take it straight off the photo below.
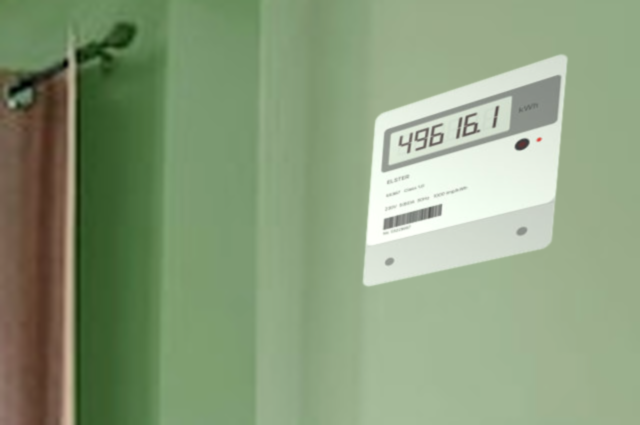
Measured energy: 49616.1 kWh
